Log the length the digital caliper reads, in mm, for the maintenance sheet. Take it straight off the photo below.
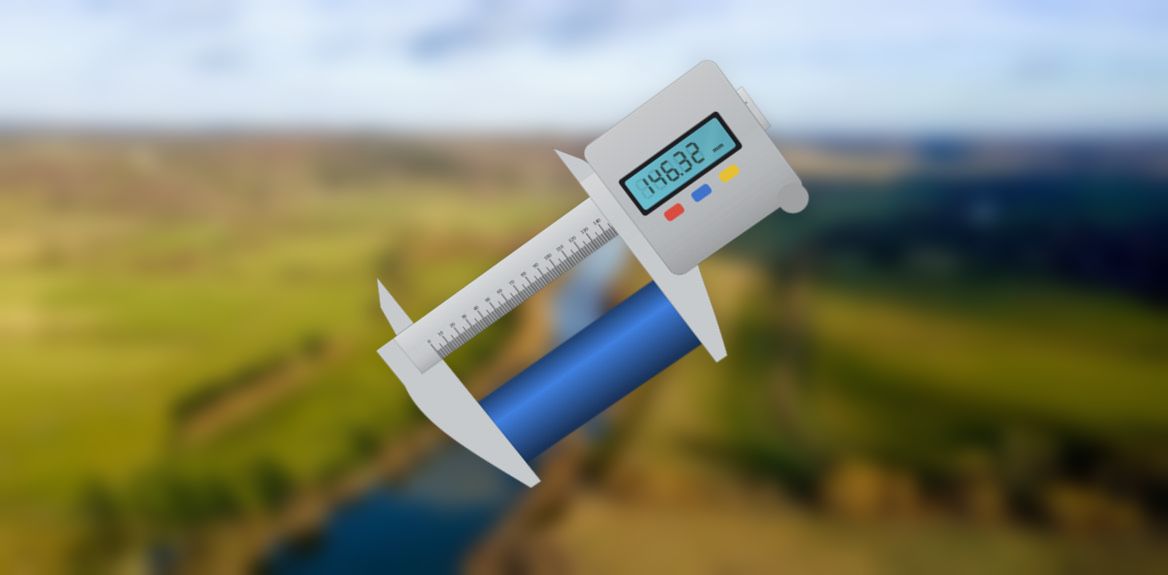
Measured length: 146.32 mm
